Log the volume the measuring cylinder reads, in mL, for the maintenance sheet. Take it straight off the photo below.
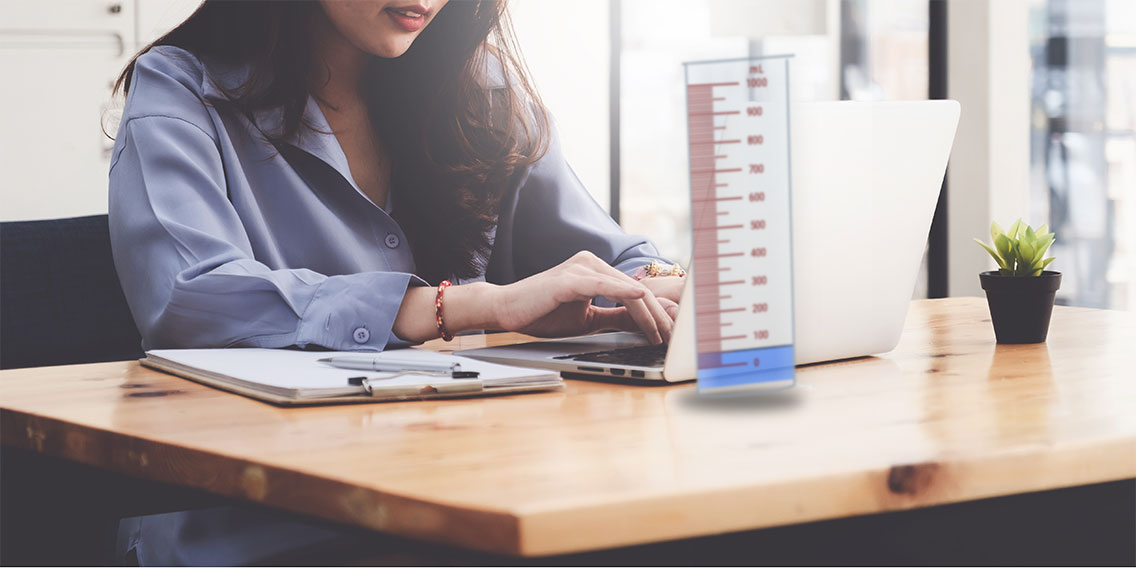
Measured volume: 50 mL
